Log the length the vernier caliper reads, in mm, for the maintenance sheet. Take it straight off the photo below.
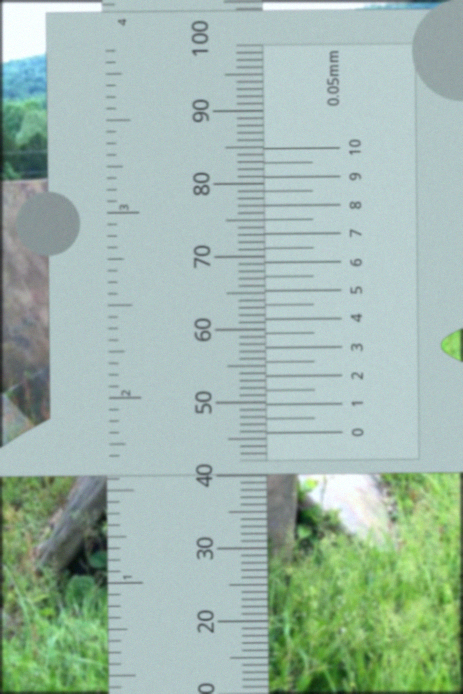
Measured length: 45.8 mm
